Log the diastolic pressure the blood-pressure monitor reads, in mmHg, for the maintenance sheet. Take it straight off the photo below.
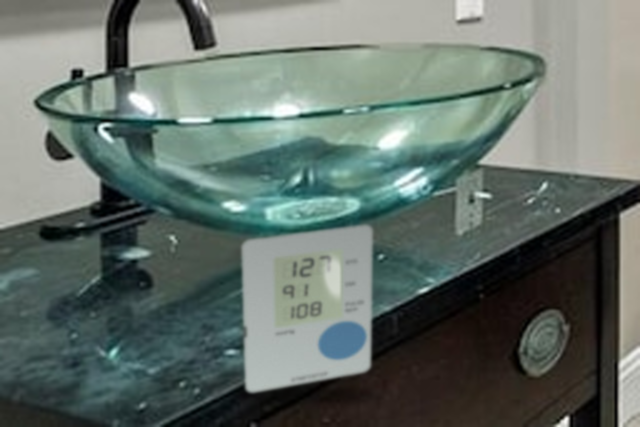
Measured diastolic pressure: 91 mmHg
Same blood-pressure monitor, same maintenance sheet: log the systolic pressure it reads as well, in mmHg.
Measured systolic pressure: 127 mmHg
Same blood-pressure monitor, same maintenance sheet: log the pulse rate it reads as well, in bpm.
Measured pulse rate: 108 bpm
